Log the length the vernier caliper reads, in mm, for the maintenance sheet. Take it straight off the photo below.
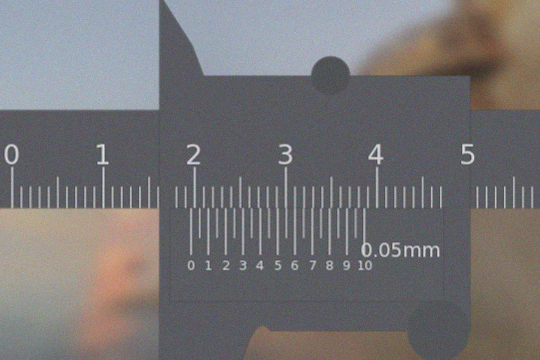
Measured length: 19.6 mm
